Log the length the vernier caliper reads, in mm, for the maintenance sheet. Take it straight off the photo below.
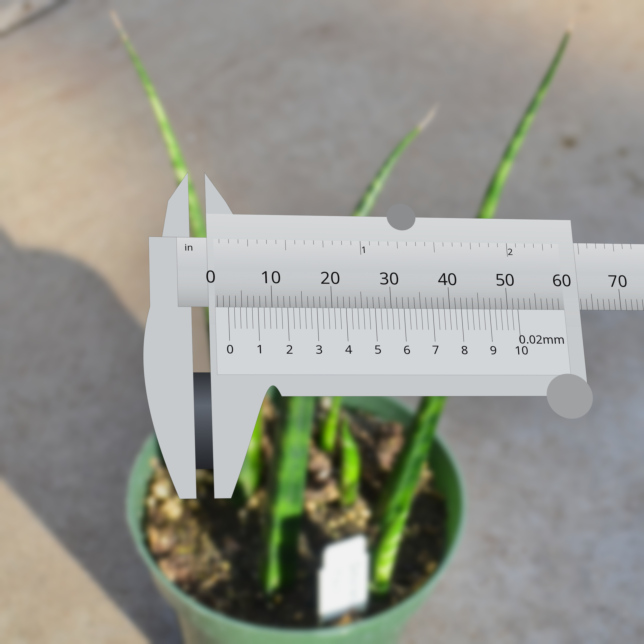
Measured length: 2.8 mm
